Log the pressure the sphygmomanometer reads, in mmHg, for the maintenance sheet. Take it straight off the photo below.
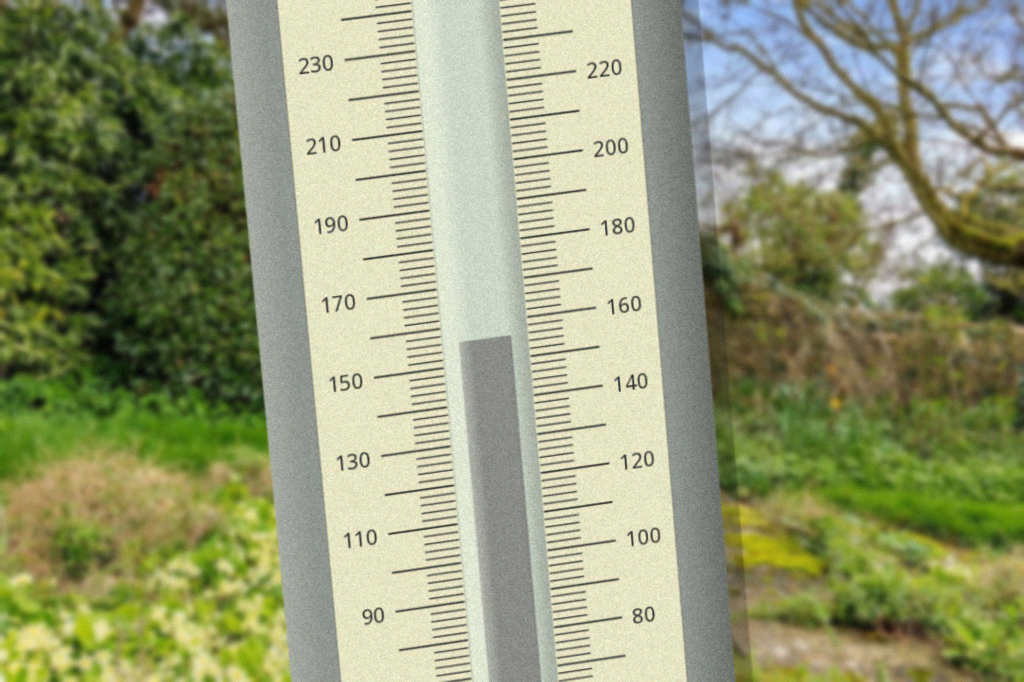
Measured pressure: 156 mmHg
